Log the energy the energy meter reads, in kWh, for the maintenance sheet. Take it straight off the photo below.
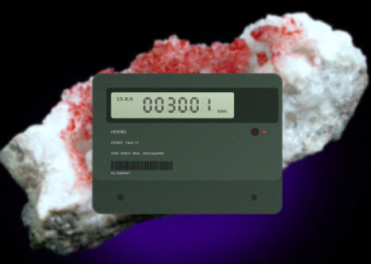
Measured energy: 3001 kWh
